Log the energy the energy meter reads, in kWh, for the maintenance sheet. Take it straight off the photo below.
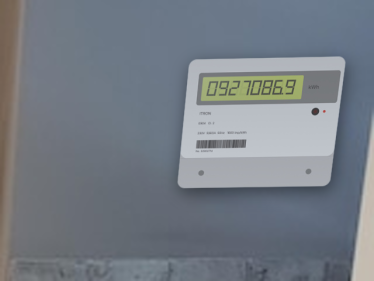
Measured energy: 927086.9 kWh
